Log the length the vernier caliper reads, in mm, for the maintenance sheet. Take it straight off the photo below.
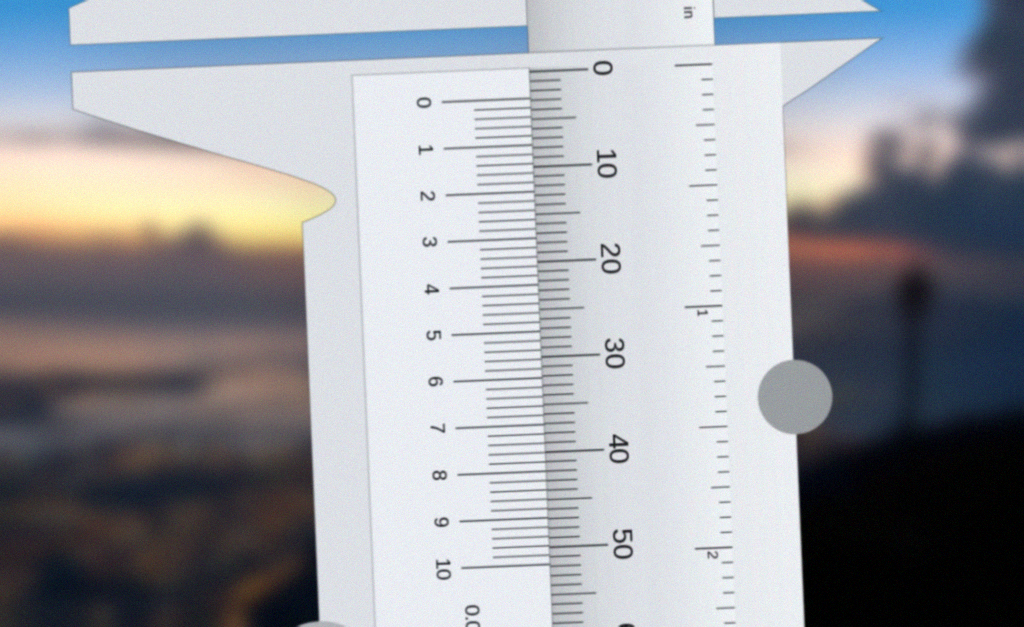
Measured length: 2.8 mm
